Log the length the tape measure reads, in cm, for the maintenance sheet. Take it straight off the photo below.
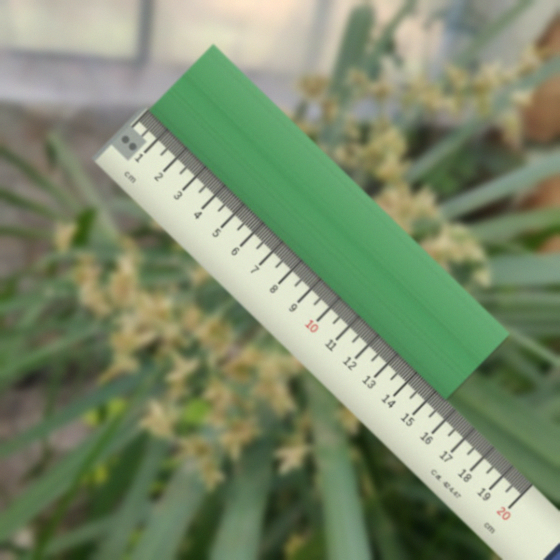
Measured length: 15.5 cm
